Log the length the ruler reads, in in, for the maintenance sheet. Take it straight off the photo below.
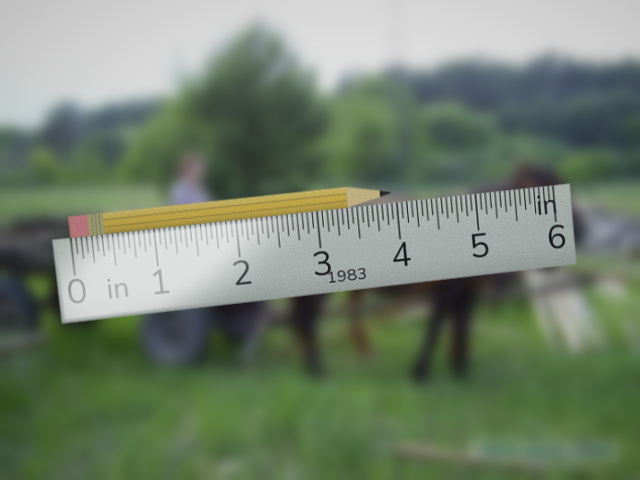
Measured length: 3.9375 in
